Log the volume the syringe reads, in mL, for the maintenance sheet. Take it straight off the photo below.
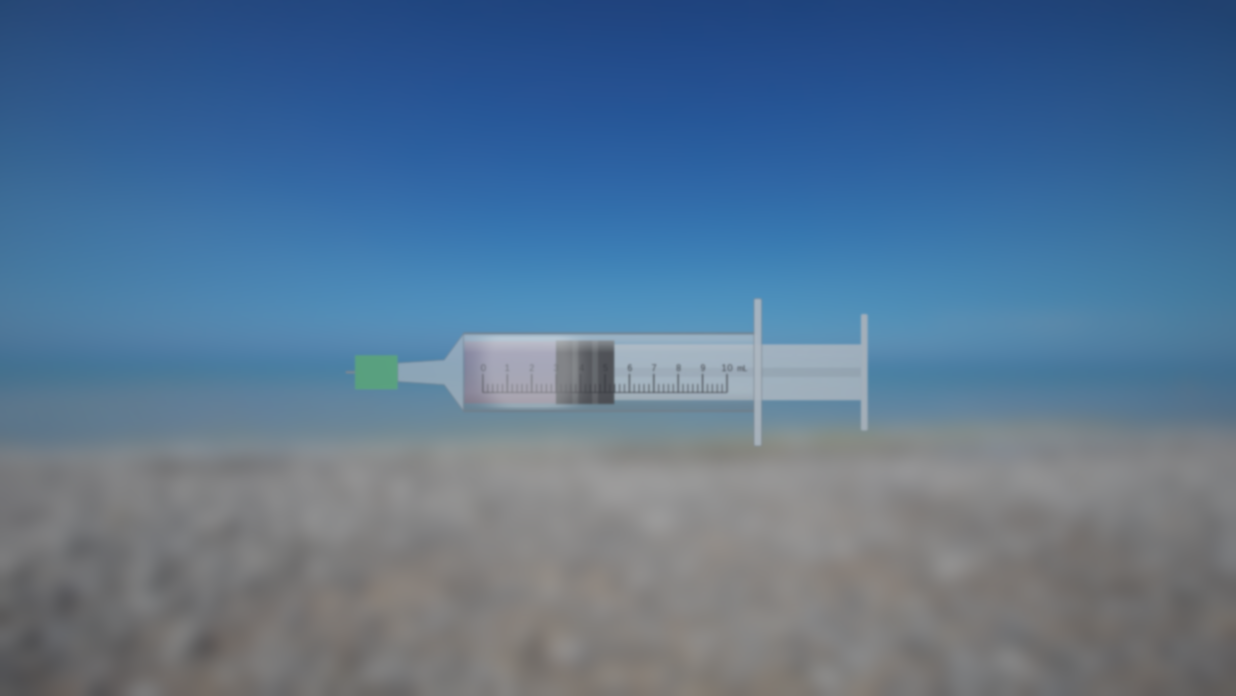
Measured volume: 3 mL
